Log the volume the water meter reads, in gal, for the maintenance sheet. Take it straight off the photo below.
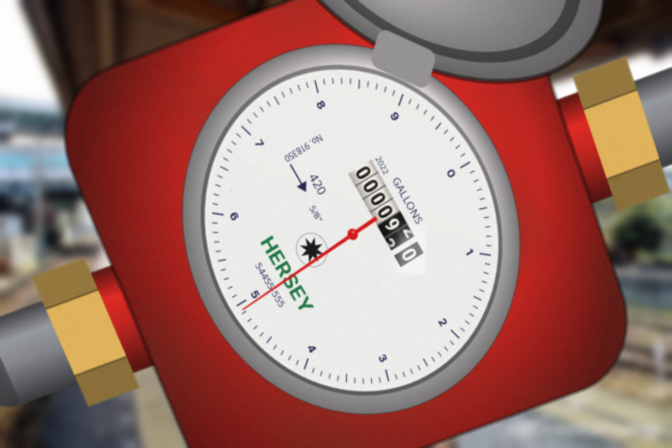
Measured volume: 924.9 gal
